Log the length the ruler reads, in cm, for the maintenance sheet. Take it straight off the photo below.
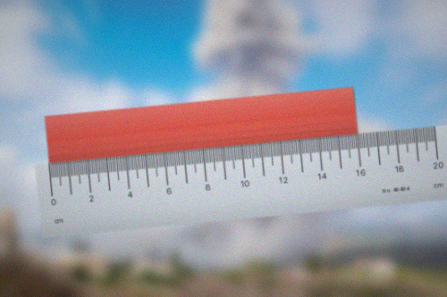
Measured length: 16 cm
